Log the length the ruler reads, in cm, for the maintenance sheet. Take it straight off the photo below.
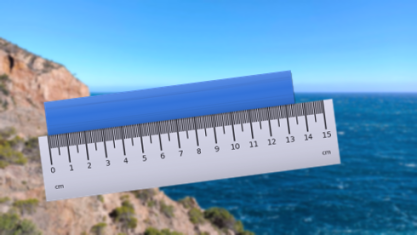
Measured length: 13.5 cm
